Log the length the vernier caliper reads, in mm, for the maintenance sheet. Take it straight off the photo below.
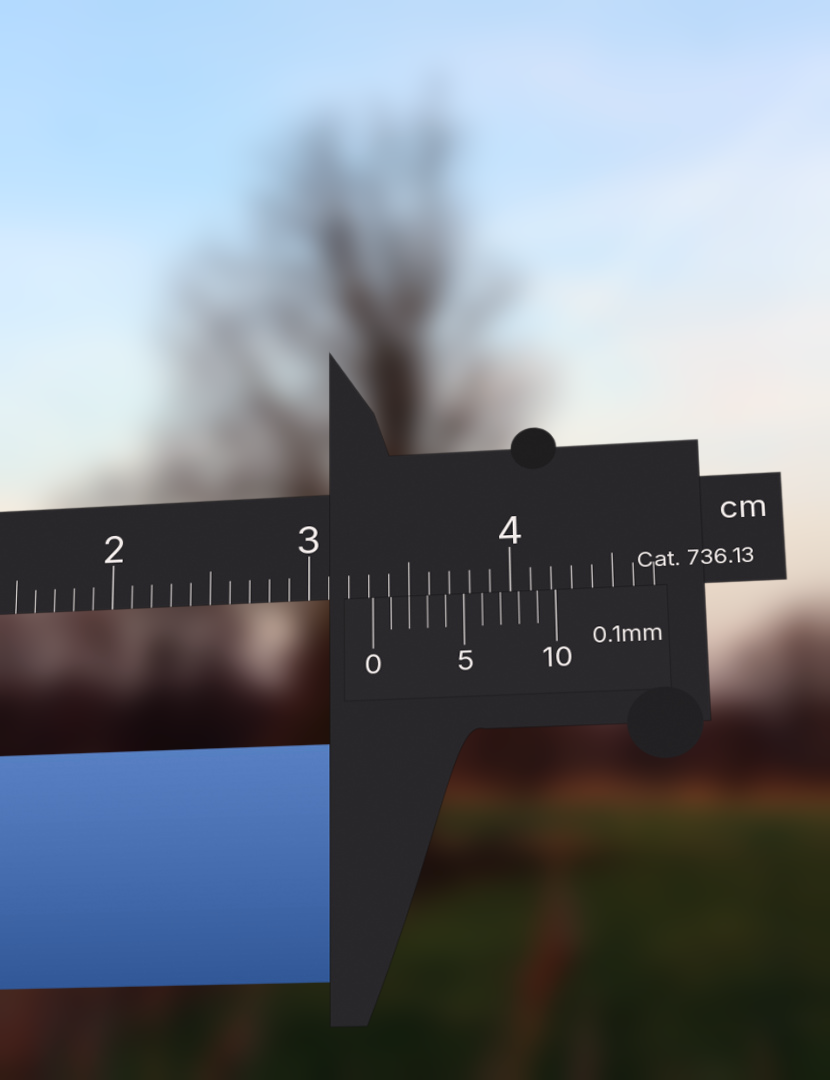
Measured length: 33.2 mm
